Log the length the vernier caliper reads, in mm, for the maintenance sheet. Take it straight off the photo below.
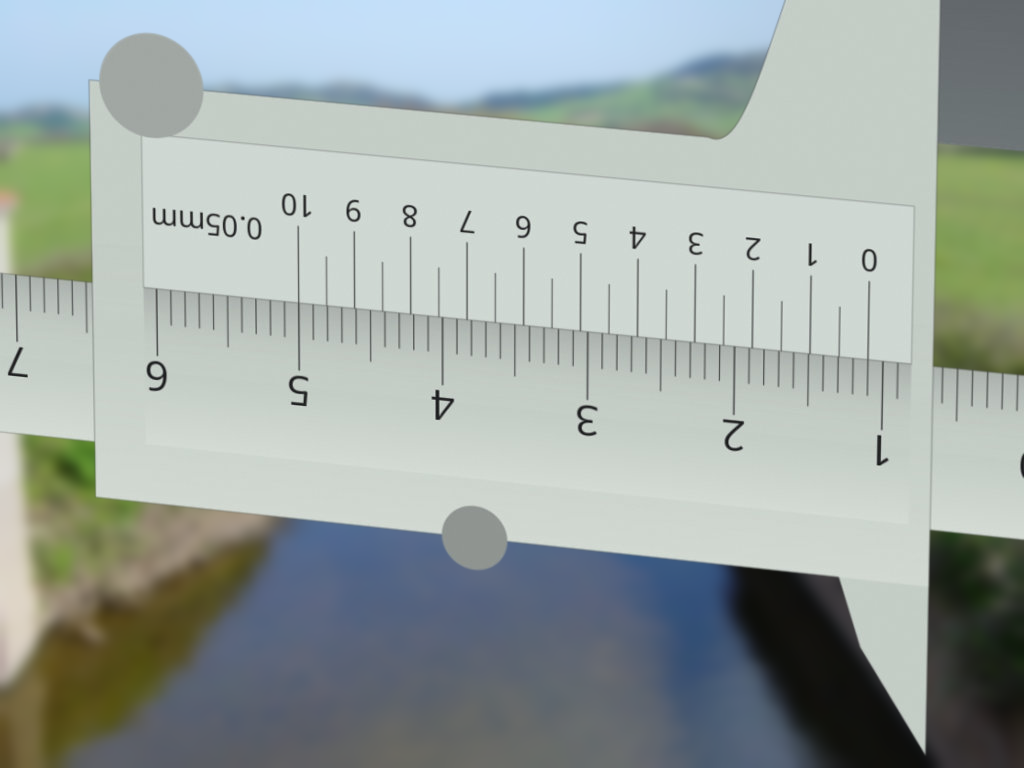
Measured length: 11.0 mm
